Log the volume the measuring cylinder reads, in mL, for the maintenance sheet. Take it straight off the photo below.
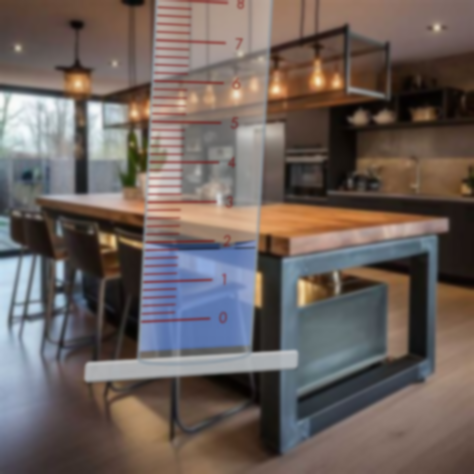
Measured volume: 1.8 mL
